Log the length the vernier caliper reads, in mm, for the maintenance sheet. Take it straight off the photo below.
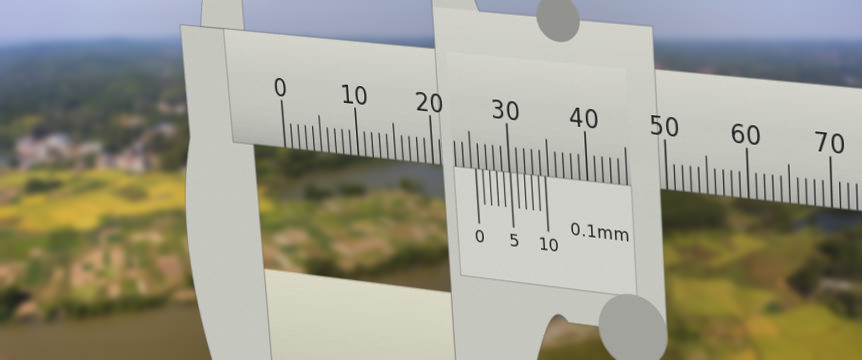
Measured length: 25.6 mm
